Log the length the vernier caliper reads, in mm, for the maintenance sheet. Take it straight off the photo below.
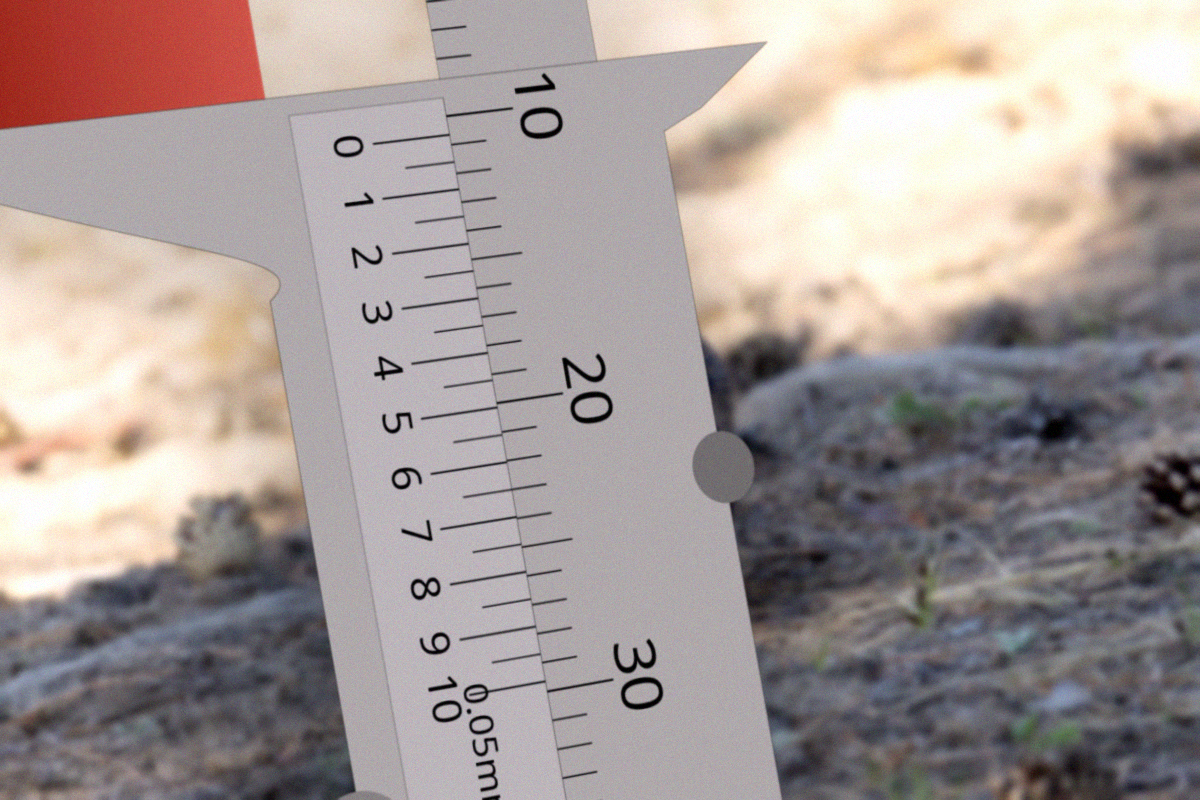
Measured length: 10.65 mm
